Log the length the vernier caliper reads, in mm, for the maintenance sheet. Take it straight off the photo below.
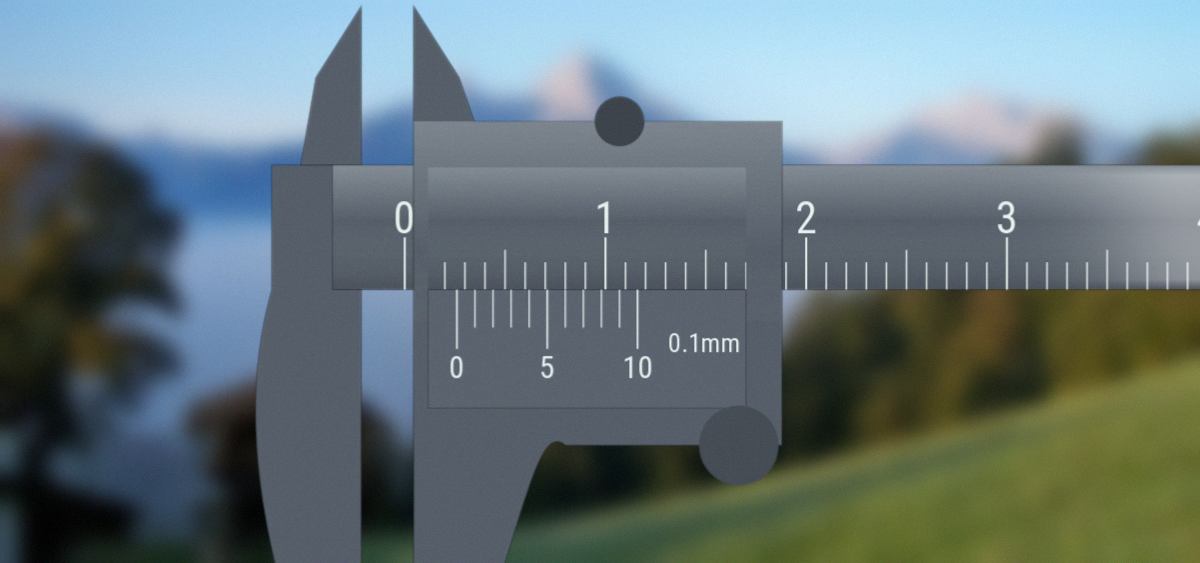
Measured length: 2.6 mm
